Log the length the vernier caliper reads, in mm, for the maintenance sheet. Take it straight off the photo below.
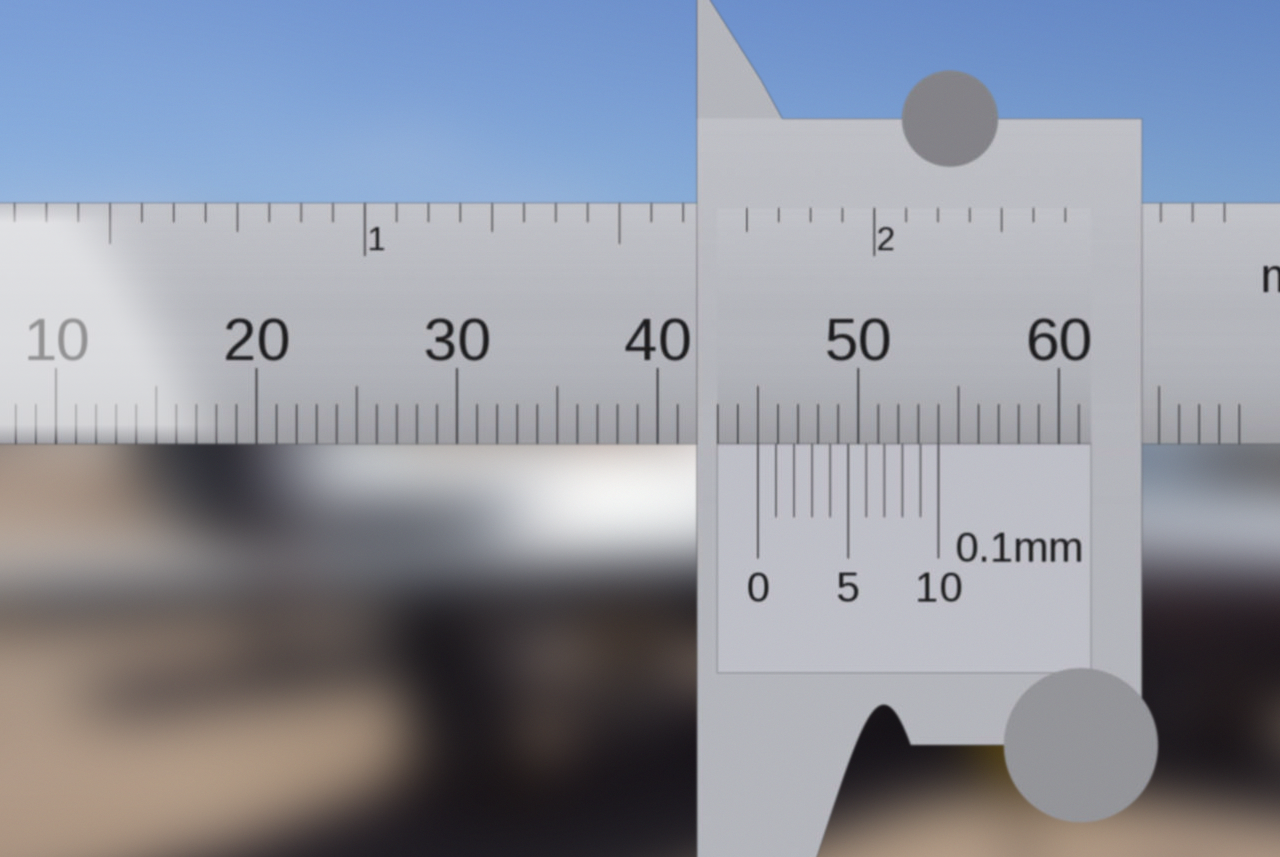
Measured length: 45.0 mm
